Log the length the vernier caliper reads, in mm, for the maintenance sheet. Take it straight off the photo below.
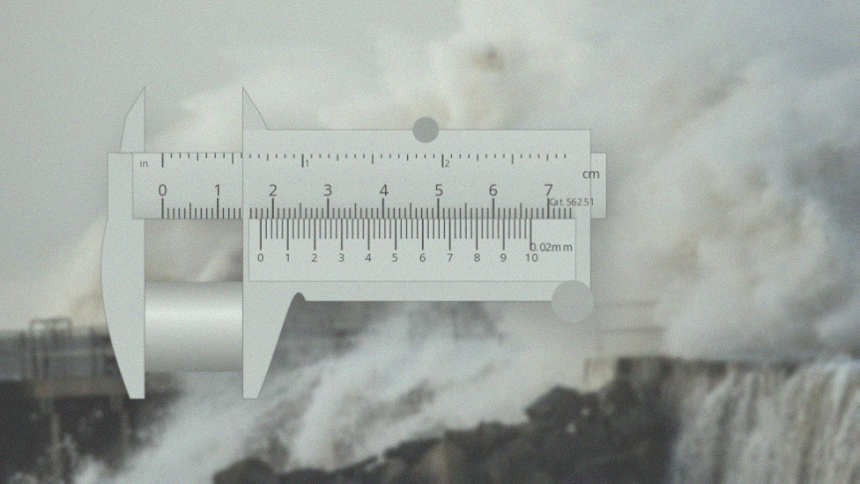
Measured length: 17.8 mm
